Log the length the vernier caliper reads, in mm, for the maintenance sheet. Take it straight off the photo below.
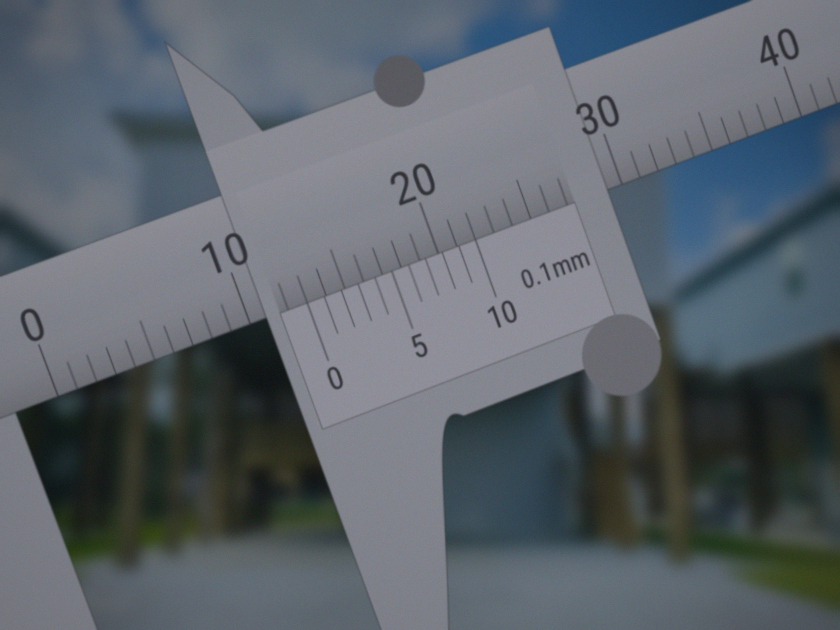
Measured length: 13.0 mm
